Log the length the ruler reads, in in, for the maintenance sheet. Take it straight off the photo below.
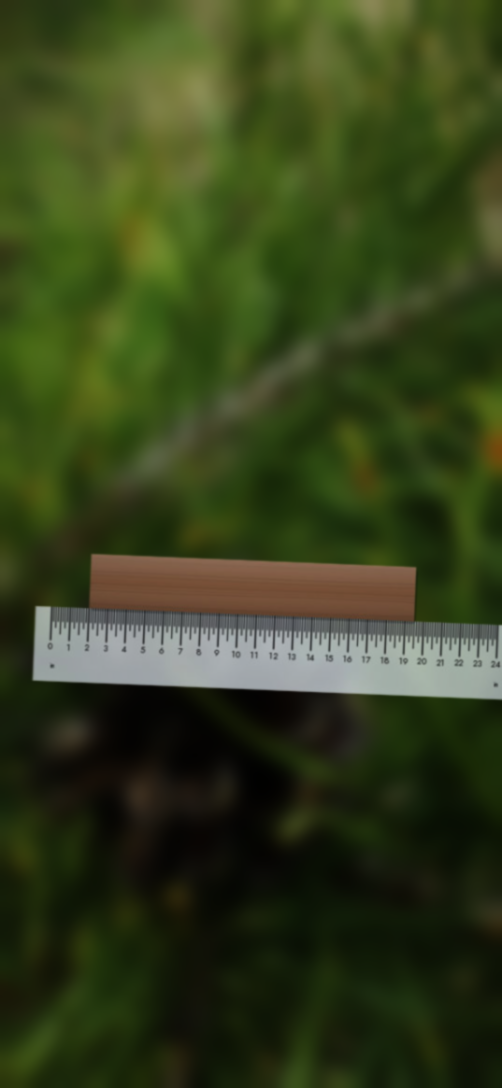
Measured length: 17.5 in
